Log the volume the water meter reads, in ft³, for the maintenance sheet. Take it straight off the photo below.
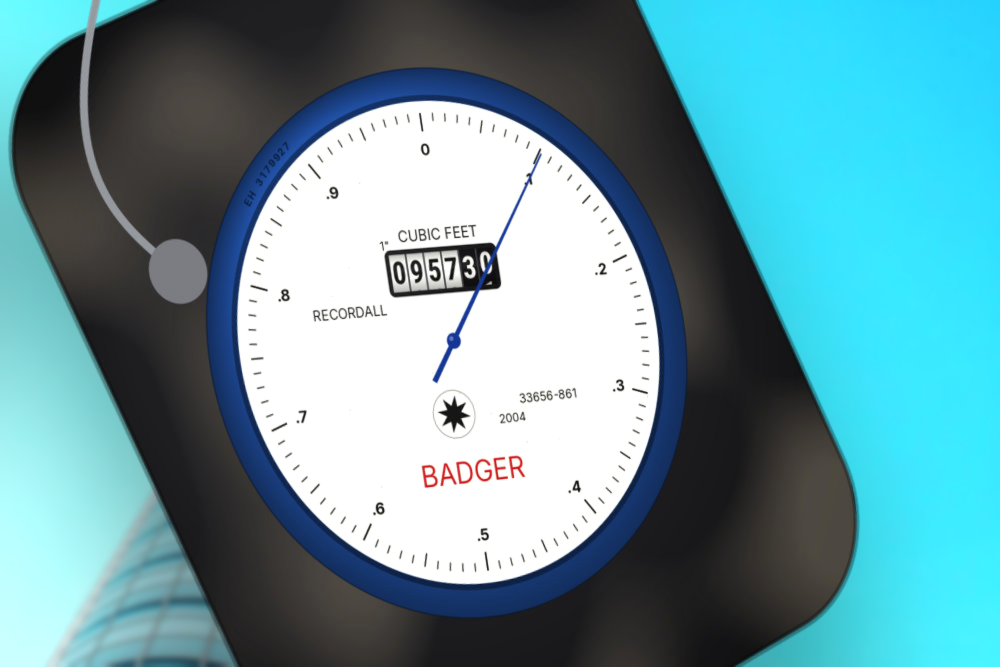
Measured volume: 95730.10 ft³
